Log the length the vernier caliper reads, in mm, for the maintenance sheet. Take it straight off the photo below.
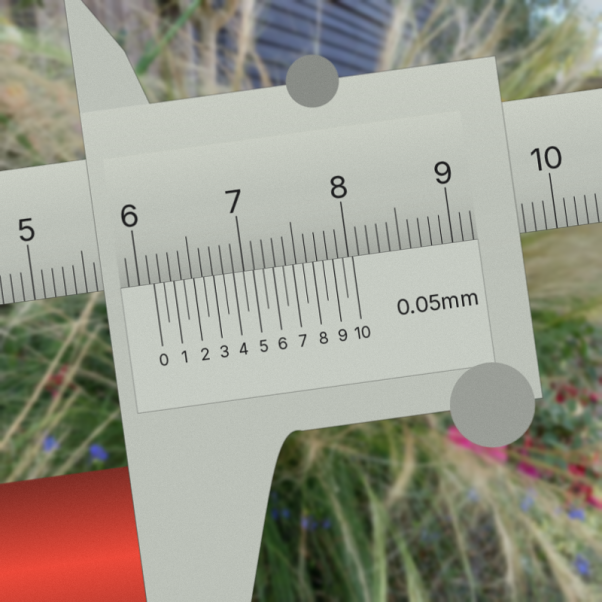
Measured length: 61.4 mm
